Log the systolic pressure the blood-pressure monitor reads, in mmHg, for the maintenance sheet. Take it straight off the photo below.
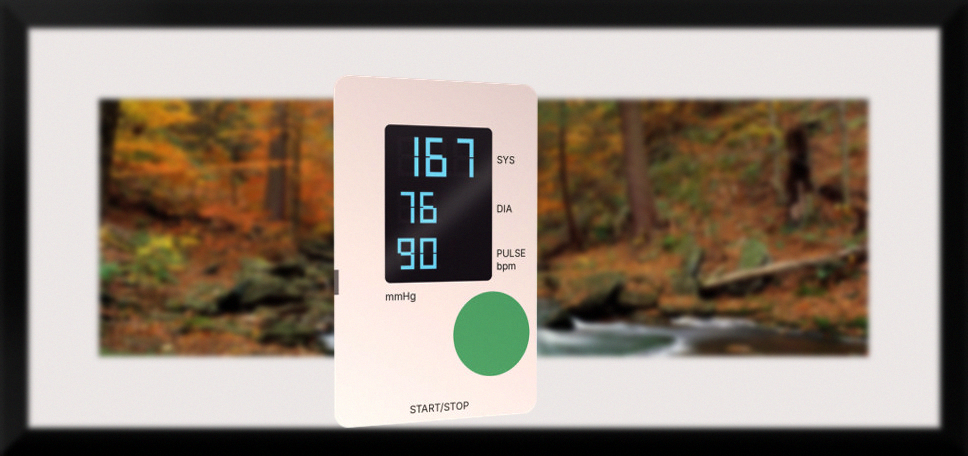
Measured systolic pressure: 167 mmHg
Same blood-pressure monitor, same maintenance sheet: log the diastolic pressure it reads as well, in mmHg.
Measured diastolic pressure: 76 mmHg
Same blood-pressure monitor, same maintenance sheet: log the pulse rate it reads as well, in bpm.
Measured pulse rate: 90 bpm
